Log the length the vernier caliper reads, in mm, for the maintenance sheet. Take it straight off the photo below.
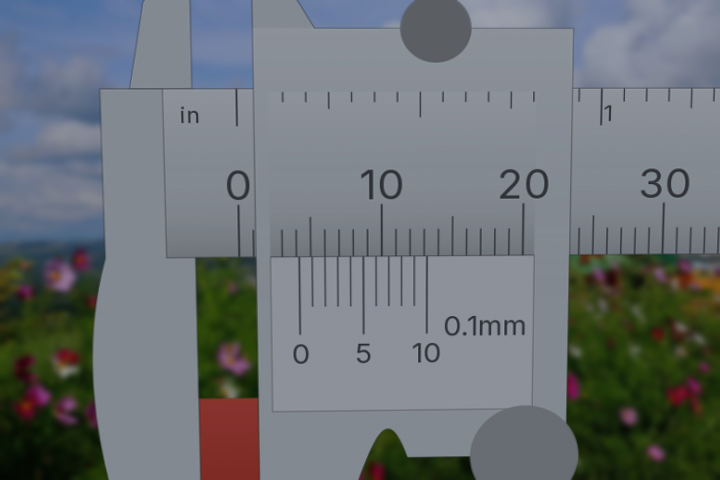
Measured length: 4.2 mm
